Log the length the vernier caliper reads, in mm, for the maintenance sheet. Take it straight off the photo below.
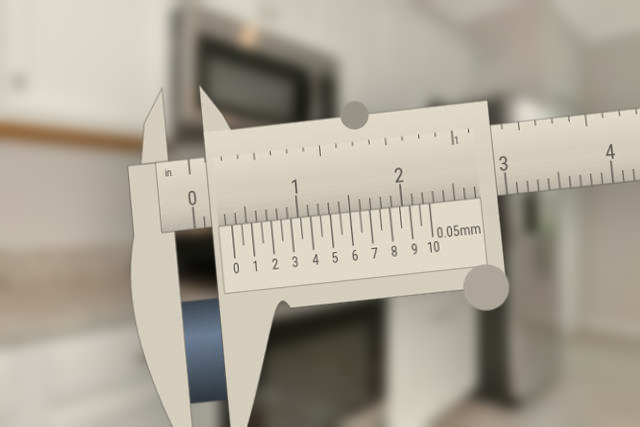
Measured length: 3.6 mm
